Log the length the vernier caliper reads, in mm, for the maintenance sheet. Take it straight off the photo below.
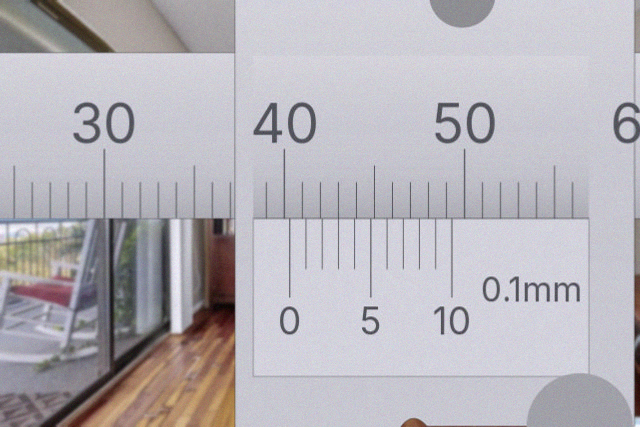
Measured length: 40.3 mm
